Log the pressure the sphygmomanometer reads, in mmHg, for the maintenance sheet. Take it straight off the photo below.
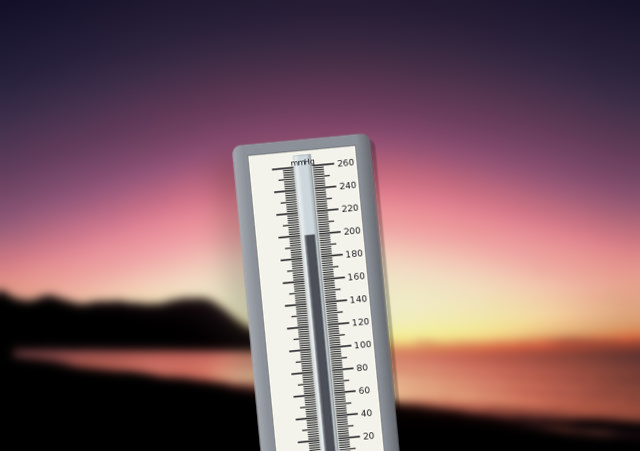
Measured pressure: 200 mmHg
